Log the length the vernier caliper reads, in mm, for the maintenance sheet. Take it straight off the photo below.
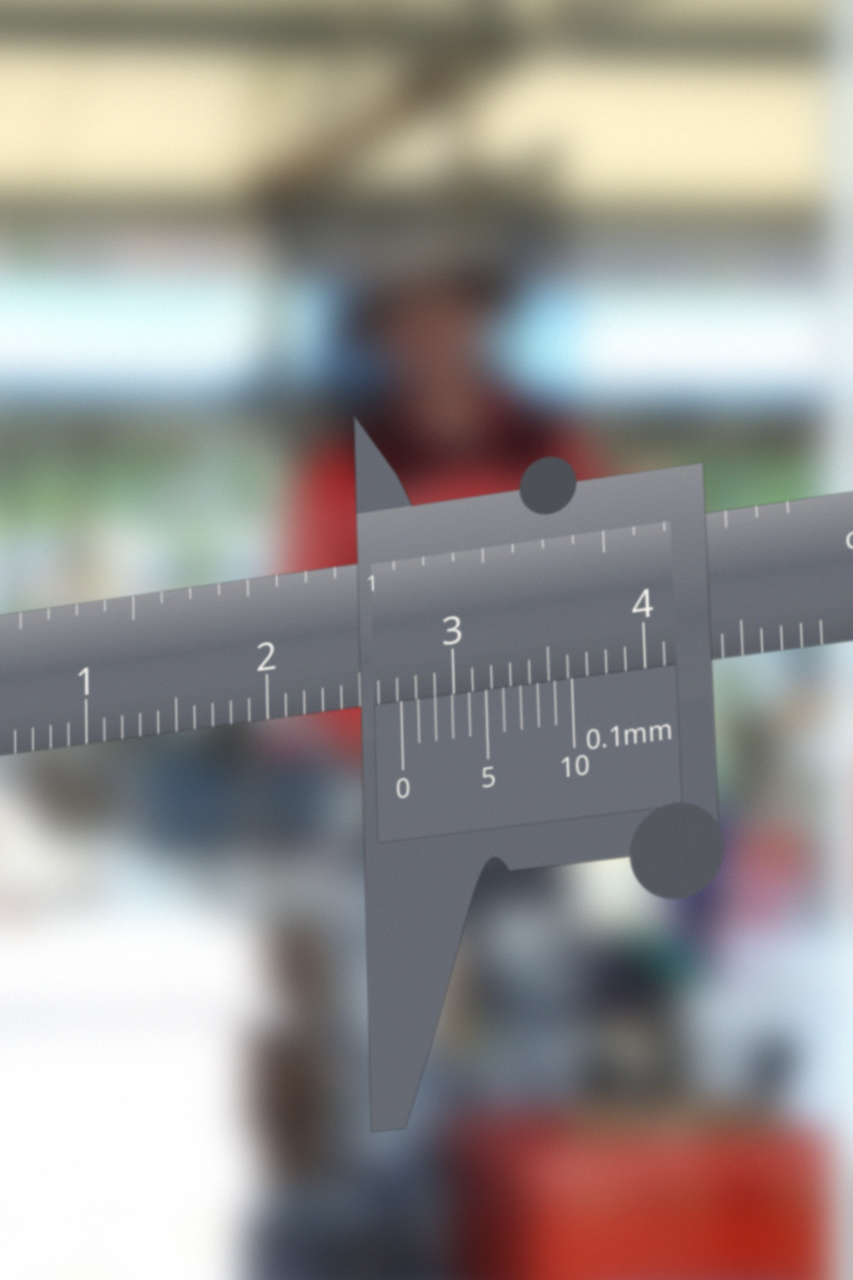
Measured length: 27.2 mm
